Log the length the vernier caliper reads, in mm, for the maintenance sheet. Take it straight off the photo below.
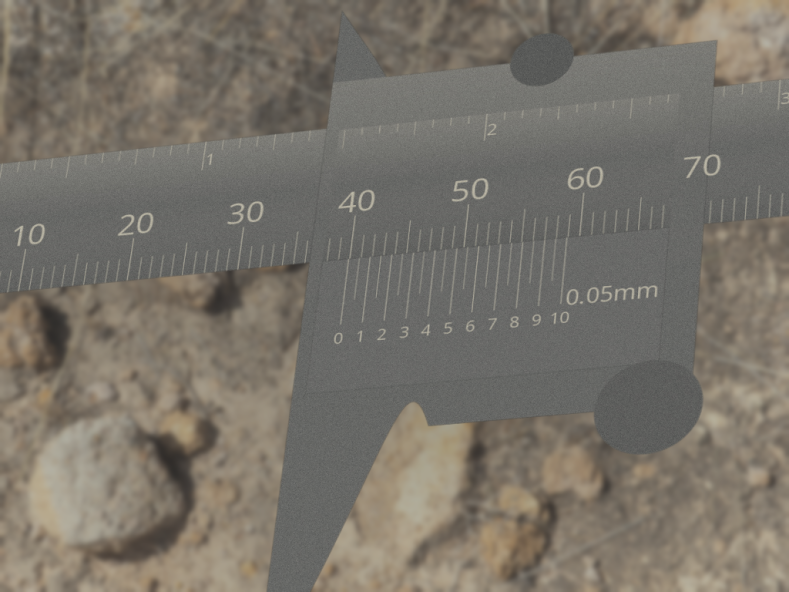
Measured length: 39.9 mm
